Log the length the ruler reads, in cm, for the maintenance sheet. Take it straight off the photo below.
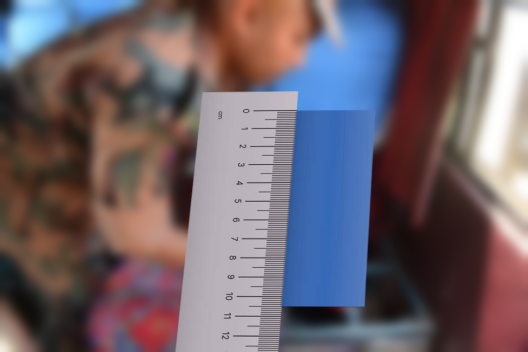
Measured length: 10.5 cm
